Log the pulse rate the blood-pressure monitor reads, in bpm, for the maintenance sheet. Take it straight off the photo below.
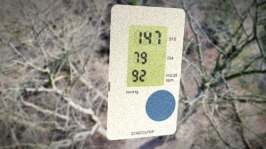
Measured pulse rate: 92 bpm
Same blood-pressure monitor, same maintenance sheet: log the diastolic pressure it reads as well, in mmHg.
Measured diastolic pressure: 79 mmHg
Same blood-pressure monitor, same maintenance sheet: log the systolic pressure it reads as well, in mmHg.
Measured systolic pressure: 147 mmHg
